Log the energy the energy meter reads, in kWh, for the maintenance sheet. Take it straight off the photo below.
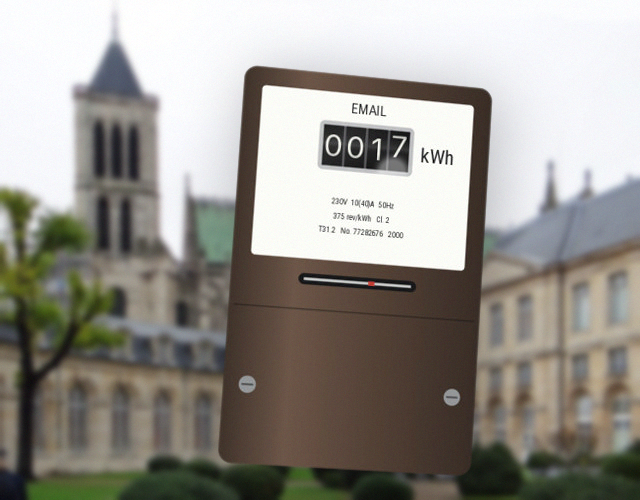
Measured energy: 17 kWh
